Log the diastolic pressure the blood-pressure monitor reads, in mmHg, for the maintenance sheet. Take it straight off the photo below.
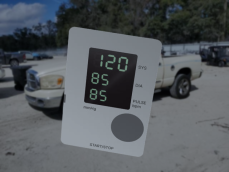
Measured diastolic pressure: 85 mmHg
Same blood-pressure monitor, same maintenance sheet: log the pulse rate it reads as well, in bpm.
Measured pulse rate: 85 bpm
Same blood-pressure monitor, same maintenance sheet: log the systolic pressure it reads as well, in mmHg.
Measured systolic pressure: 120 mmHg
